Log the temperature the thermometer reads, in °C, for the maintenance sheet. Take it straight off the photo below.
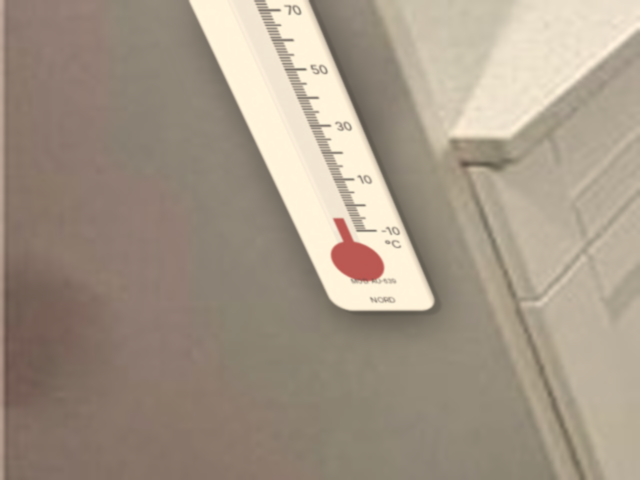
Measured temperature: -5 °C
